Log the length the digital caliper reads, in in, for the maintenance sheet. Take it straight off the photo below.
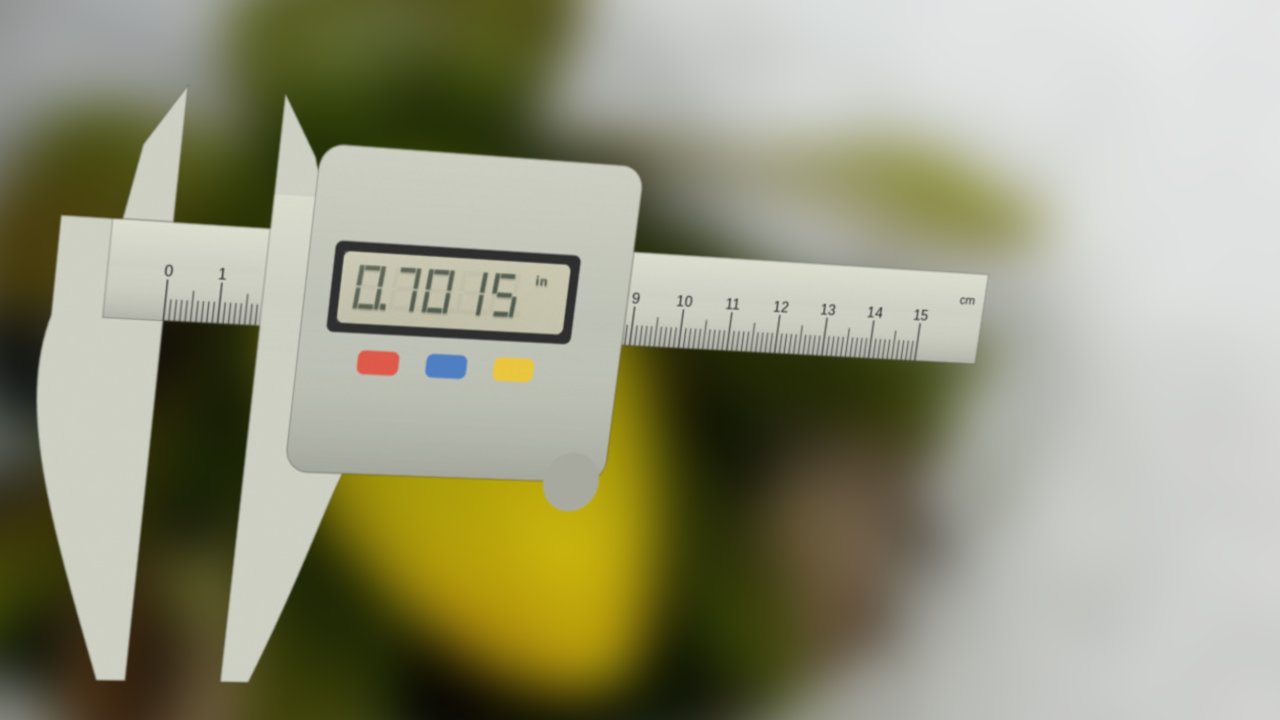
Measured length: 0.7015 in
